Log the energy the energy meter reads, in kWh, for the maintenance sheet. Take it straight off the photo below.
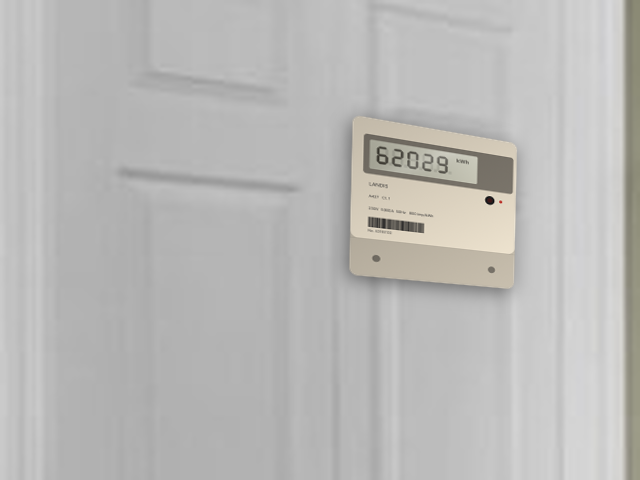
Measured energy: 62029 kWh
